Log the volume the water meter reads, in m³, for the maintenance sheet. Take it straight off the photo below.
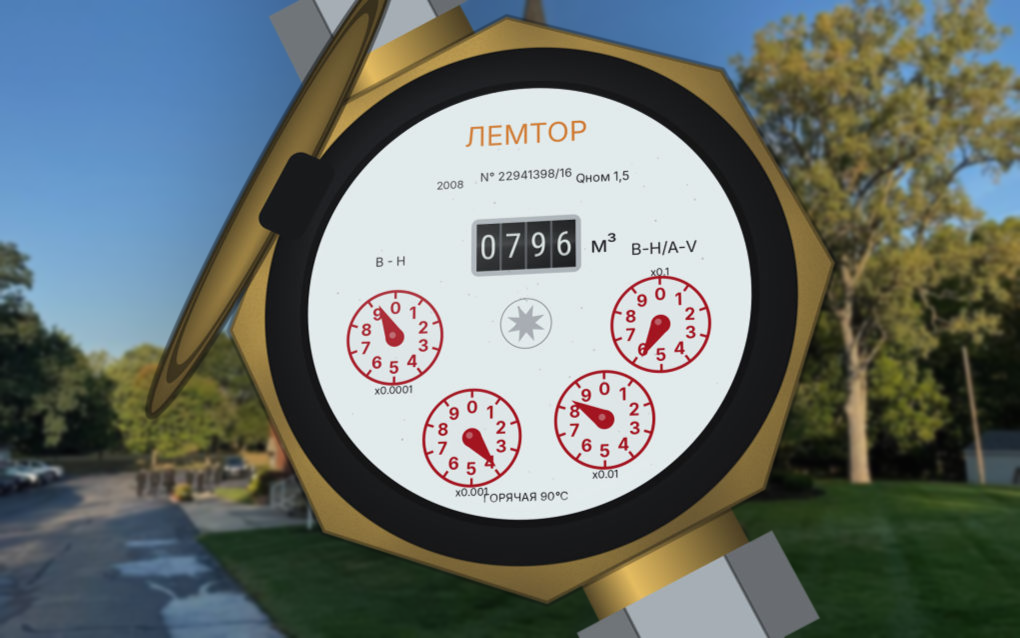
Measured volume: 796.5839 m³
